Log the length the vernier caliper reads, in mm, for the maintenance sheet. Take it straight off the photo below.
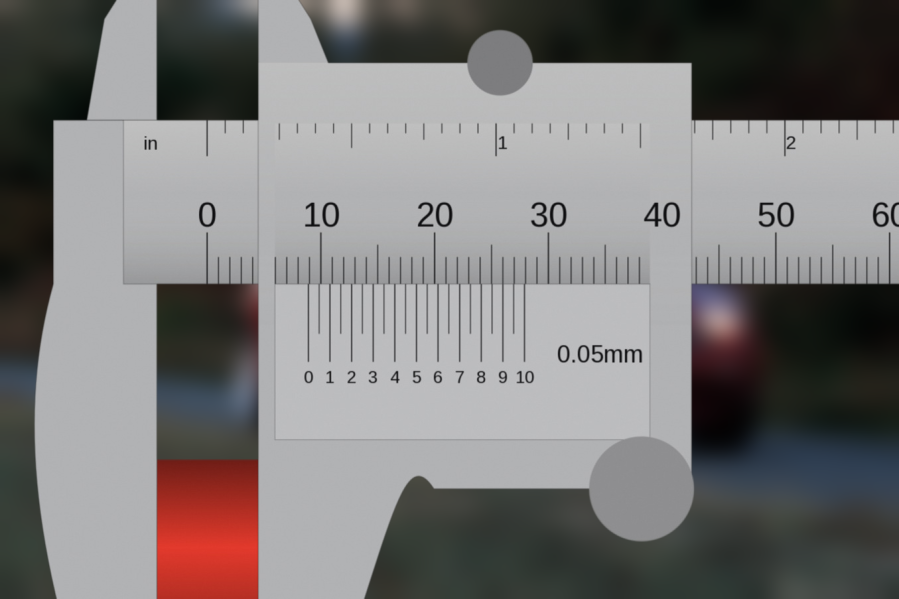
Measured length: 8.9 mm
